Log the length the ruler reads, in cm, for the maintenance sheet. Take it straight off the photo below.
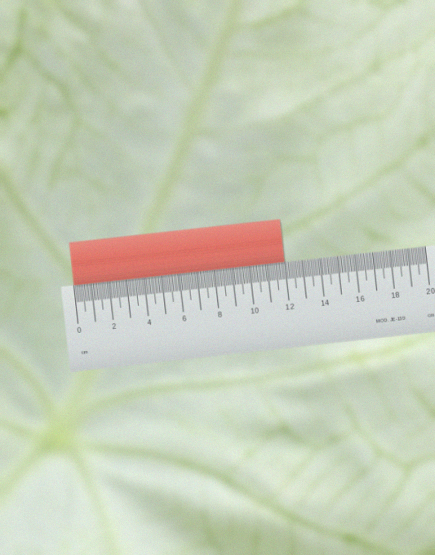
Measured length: 12 cm
